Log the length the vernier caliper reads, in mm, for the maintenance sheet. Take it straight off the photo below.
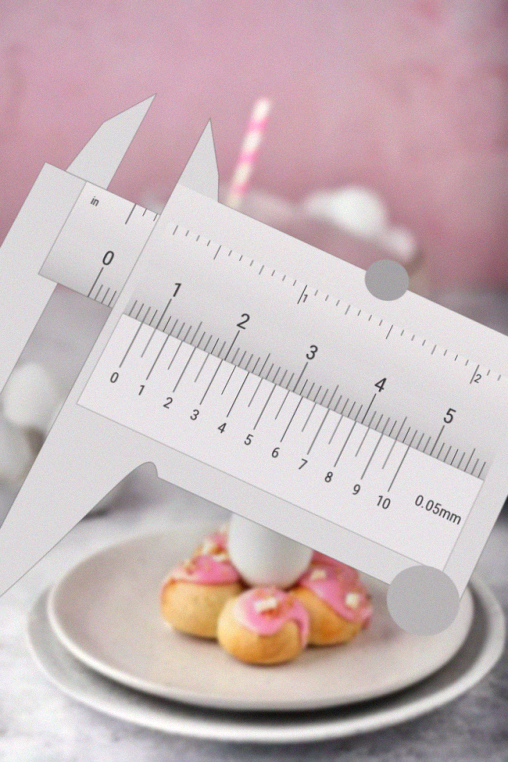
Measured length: 8.0 mm
